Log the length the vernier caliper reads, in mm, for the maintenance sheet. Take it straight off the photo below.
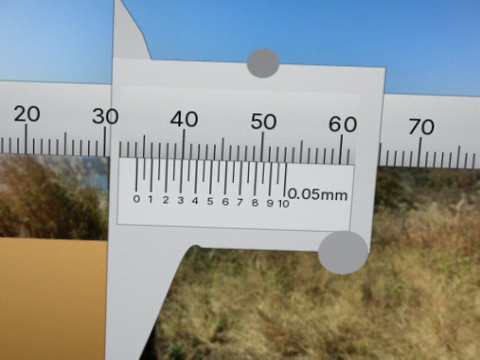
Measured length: 34.2 mm
